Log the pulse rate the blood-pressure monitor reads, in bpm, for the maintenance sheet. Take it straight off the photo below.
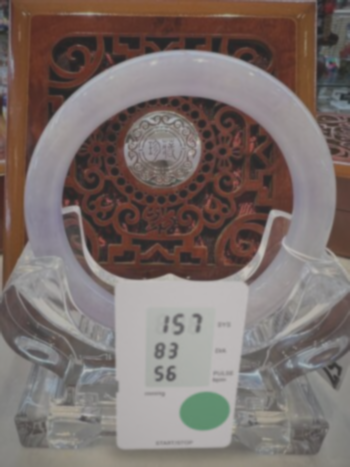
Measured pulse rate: 56 bpm
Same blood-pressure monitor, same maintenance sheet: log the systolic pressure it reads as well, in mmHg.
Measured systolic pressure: 157 mmHg
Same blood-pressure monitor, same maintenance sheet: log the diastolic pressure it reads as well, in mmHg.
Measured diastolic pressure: 83 mmHg
